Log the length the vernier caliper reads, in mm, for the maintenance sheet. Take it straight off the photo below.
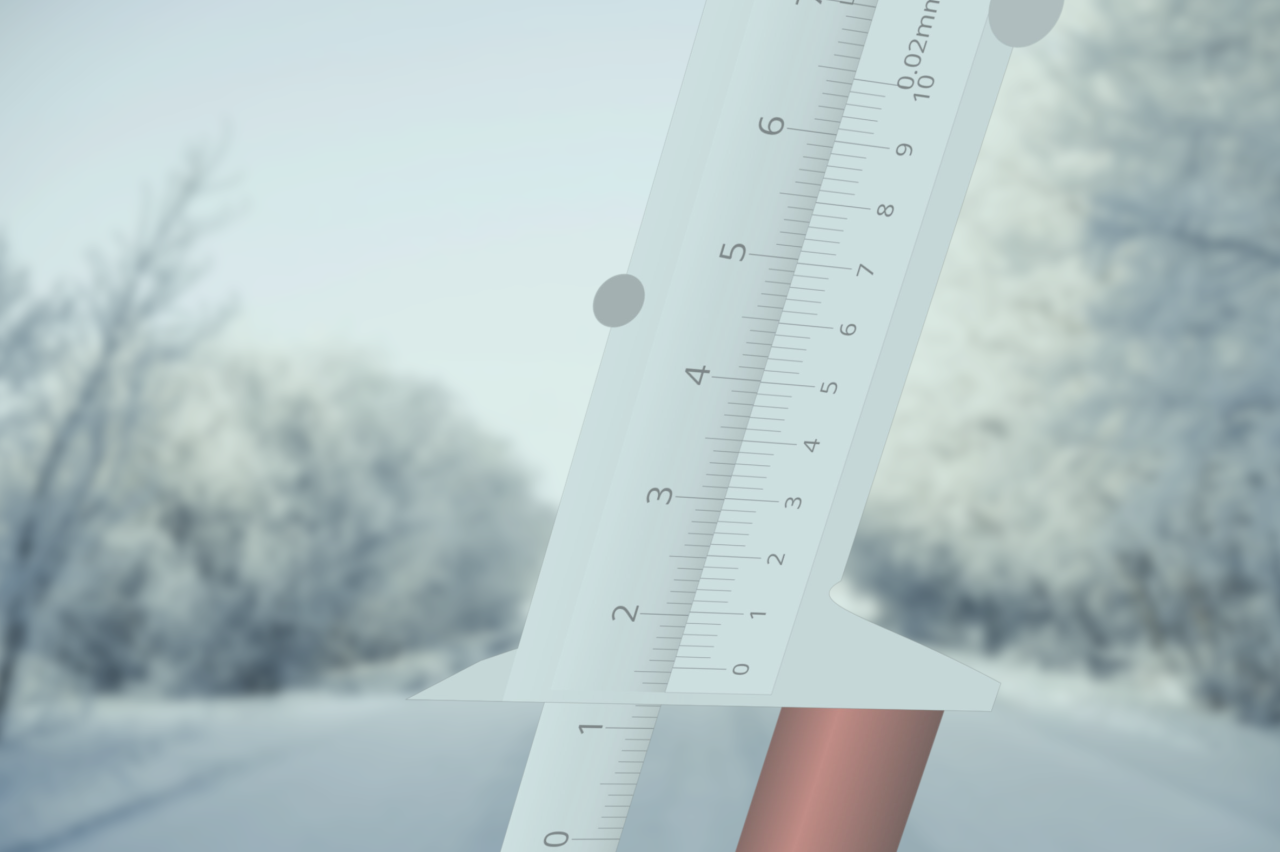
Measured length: 15.4 mm
